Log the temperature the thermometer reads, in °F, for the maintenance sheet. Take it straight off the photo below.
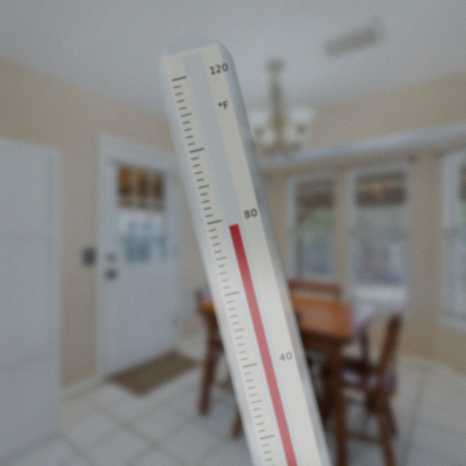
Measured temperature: 78 °F
